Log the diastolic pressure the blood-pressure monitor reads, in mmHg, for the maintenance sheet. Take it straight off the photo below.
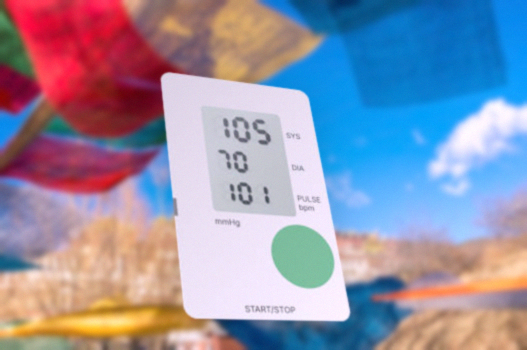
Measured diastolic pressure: 70 mmHg
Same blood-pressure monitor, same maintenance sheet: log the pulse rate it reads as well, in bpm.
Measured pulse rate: 101 bpm
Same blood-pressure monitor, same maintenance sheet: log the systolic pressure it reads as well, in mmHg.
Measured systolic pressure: 105 mmHg
